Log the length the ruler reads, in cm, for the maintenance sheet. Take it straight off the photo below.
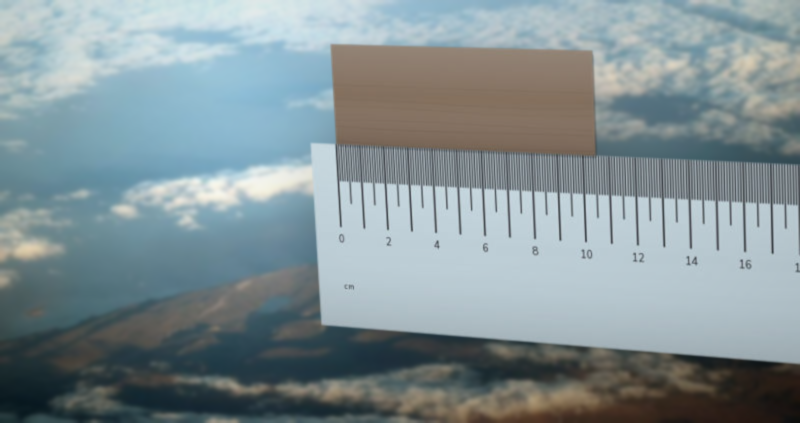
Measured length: 10.5 cm
